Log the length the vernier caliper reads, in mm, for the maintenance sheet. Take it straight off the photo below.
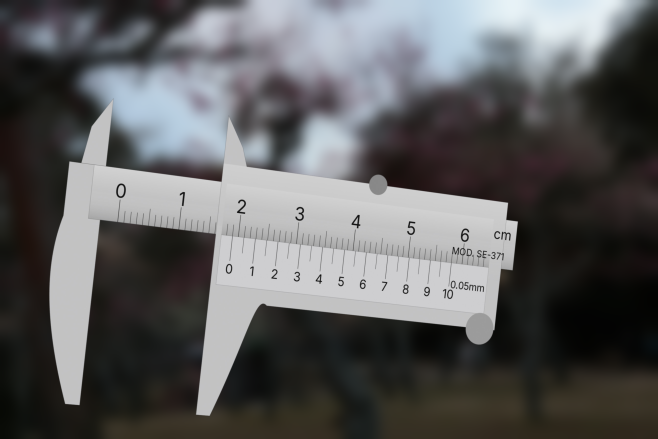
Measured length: 19.0 mm
